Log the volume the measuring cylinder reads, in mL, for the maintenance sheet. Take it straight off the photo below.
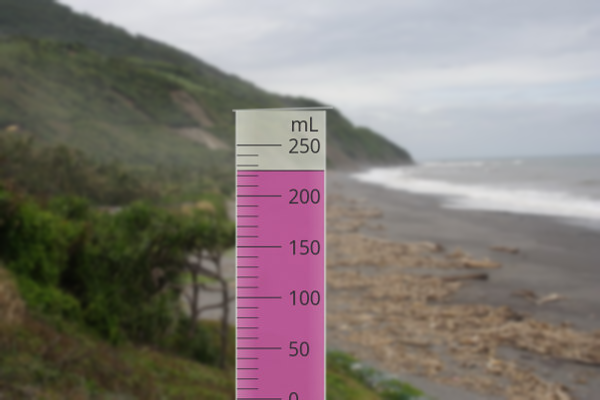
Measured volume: 225 mL
